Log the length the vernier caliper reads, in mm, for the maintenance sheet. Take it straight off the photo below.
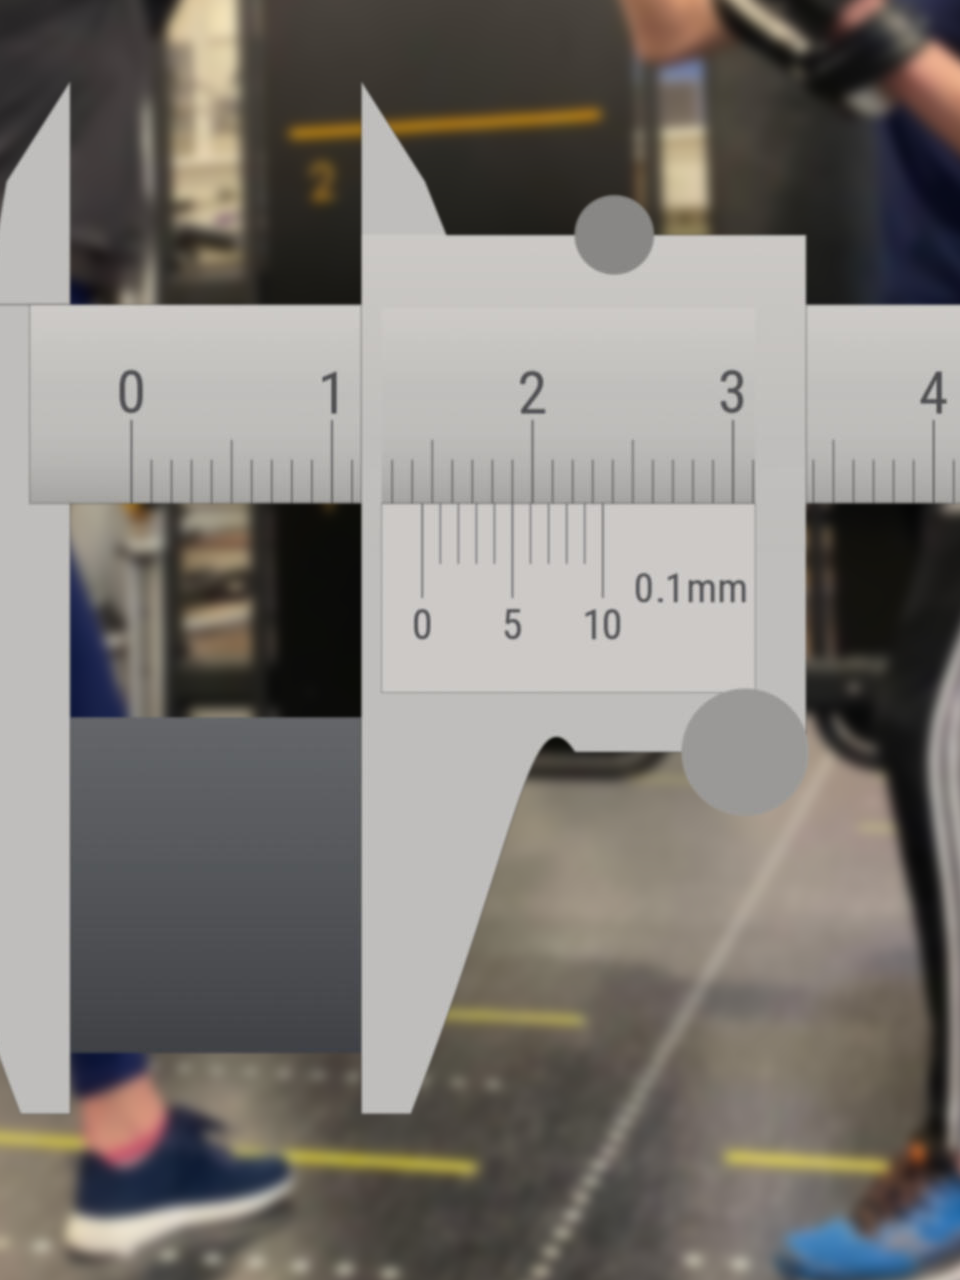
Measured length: 14.5 mm
